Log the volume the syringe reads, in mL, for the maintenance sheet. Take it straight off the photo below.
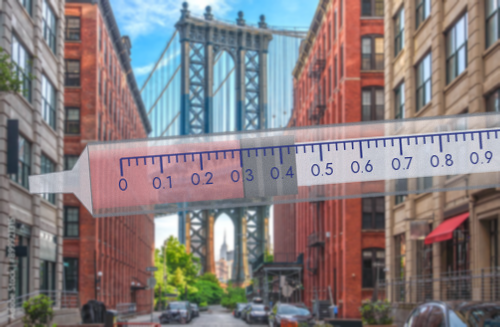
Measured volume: 0.3 mL
